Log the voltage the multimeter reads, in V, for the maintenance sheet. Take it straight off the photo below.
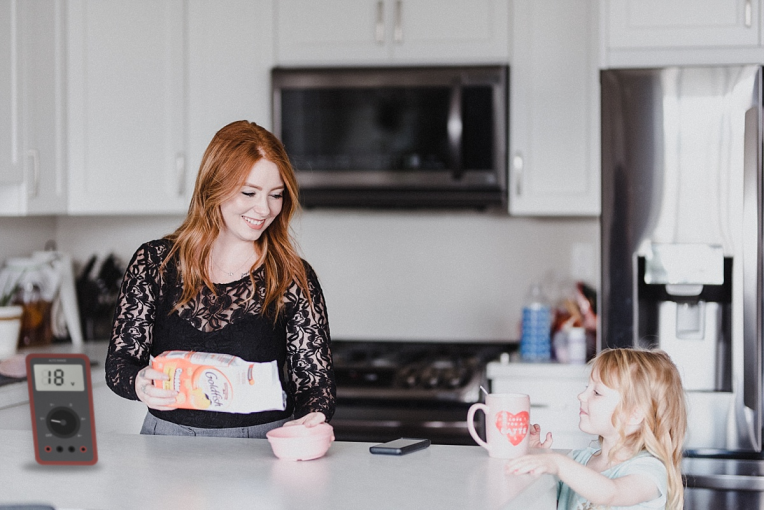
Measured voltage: 18 V
